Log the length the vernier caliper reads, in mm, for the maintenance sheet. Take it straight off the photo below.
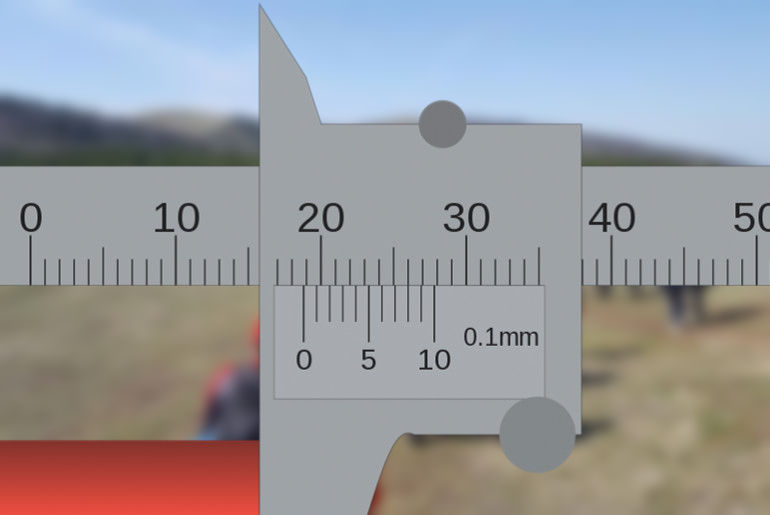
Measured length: 18.8 mm
